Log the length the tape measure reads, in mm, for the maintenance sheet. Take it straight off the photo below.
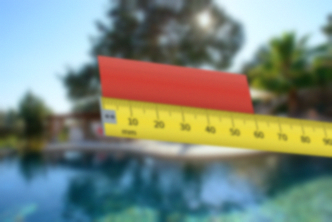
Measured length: 60 mm
